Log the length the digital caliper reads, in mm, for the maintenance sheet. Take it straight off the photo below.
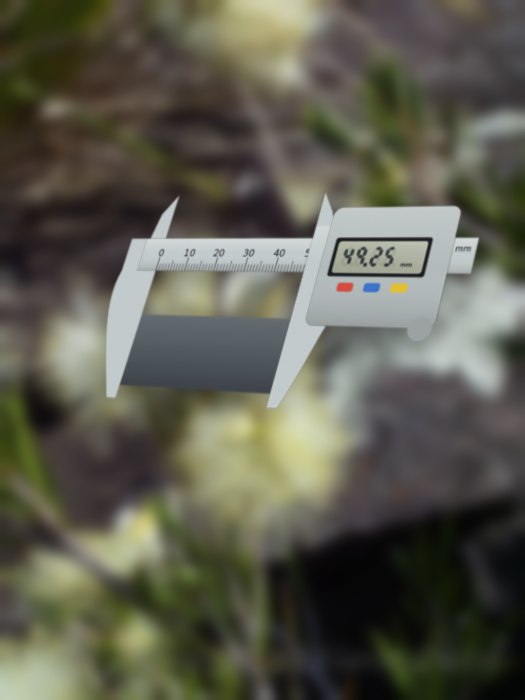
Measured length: 49.25 mm
